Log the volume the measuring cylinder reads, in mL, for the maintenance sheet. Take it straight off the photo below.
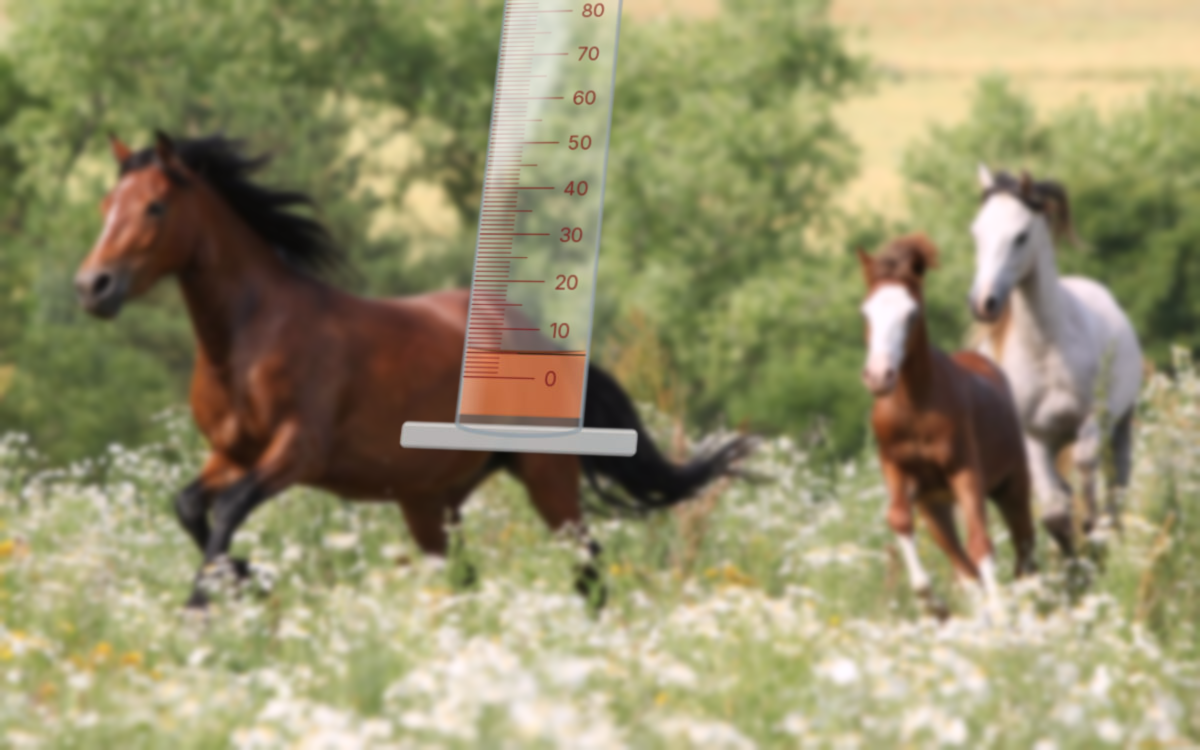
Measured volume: 5 mL
